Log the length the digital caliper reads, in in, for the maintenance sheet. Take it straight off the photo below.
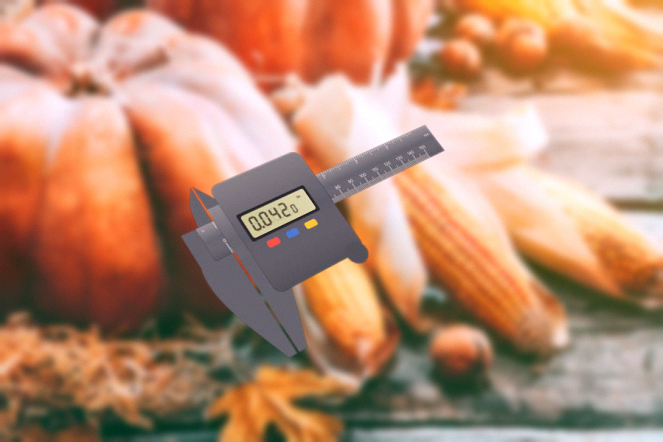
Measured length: 0.0420 in
